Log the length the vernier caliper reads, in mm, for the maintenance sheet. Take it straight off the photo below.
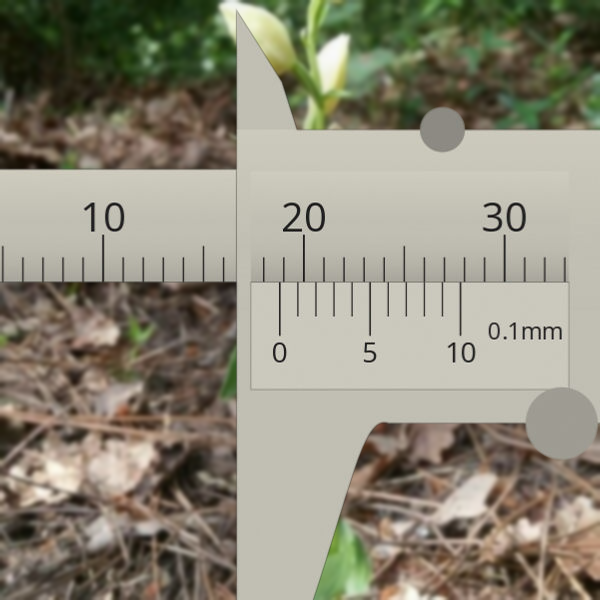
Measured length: 18.8 mm
